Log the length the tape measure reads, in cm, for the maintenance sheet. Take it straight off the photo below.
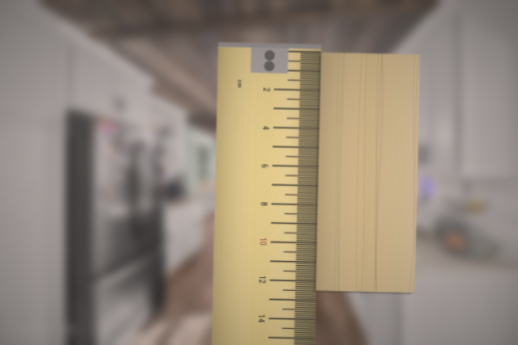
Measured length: 12.5 cm
